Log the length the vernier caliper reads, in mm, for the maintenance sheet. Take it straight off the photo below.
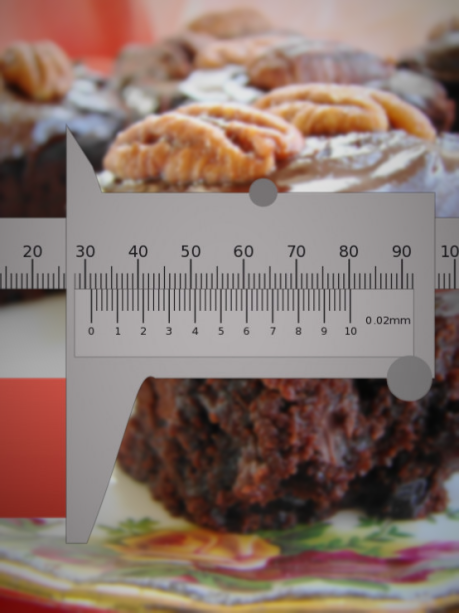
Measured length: 31.2 mm
